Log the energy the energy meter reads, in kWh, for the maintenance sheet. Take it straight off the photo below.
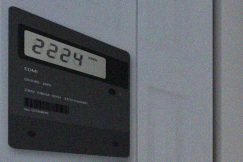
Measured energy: 2224 kWh
